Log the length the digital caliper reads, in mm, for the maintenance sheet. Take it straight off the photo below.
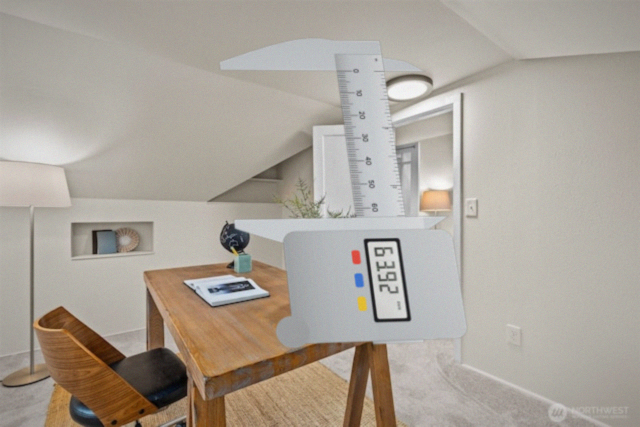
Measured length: 63.92 mm
